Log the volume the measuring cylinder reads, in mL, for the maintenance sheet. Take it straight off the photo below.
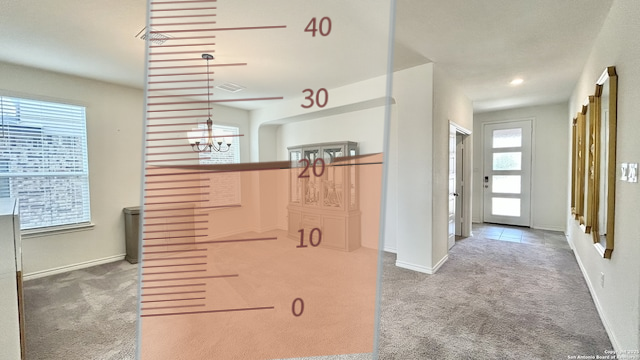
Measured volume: 20 mL
